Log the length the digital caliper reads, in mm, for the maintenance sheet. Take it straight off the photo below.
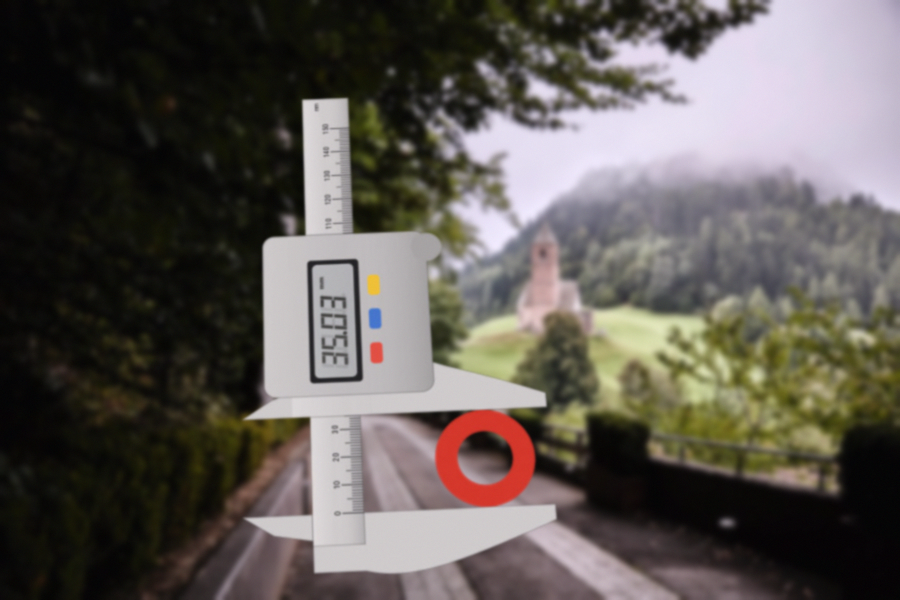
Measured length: 35.03 mm
